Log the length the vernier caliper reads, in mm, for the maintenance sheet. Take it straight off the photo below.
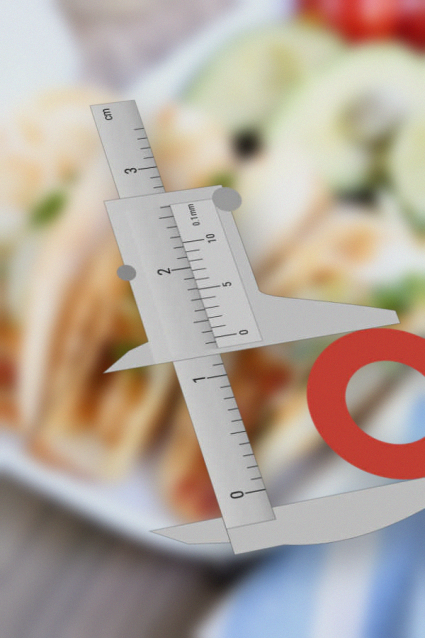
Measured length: 13.4 mm
